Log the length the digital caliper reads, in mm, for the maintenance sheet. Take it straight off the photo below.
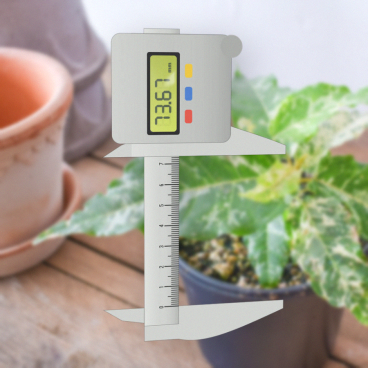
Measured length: 73.67 mm
